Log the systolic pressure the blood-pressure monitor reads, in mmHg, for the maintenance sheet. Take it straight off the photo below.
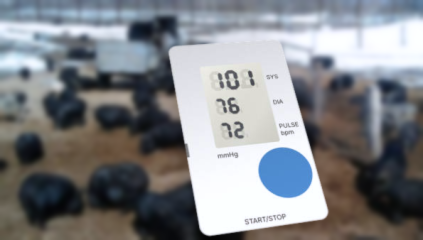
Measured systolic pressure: 101 mmHg
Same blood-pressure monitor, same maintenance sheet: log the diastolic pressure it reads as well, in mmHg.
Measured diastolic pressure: 76 mmHg
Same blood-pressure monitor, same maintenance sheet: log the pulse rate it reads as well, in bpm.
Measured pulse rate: 72 bpm
